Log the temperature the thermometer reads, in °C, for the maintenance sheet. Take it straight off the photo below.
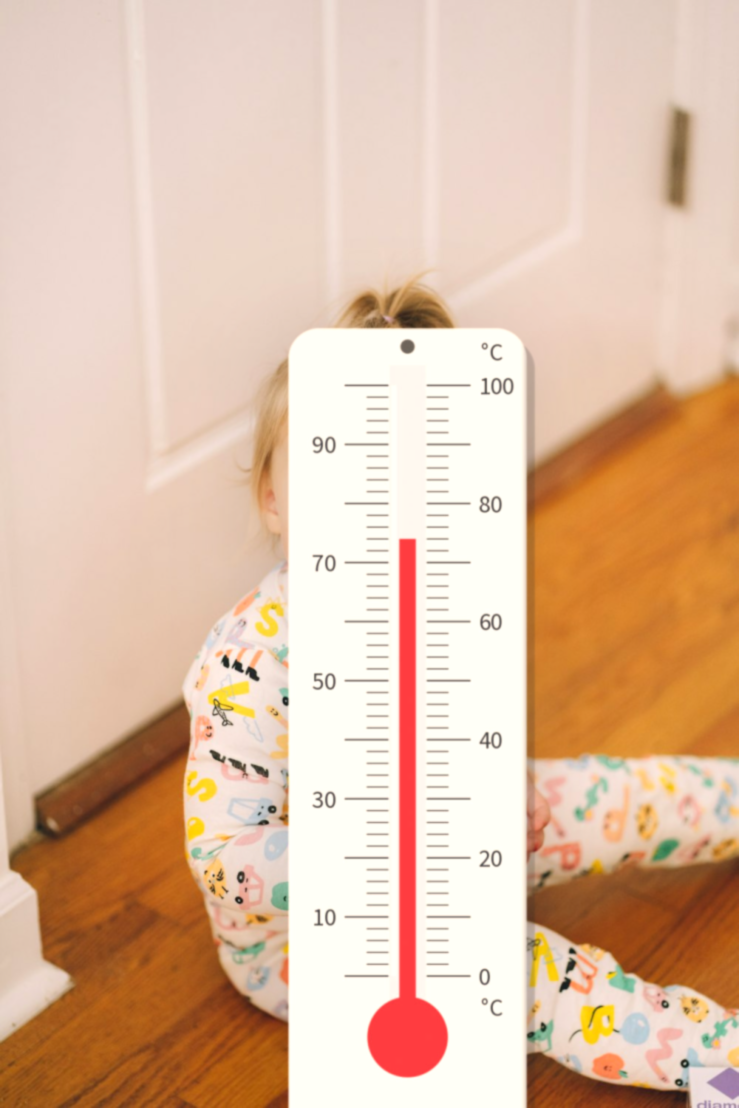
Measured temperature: 74 °C
